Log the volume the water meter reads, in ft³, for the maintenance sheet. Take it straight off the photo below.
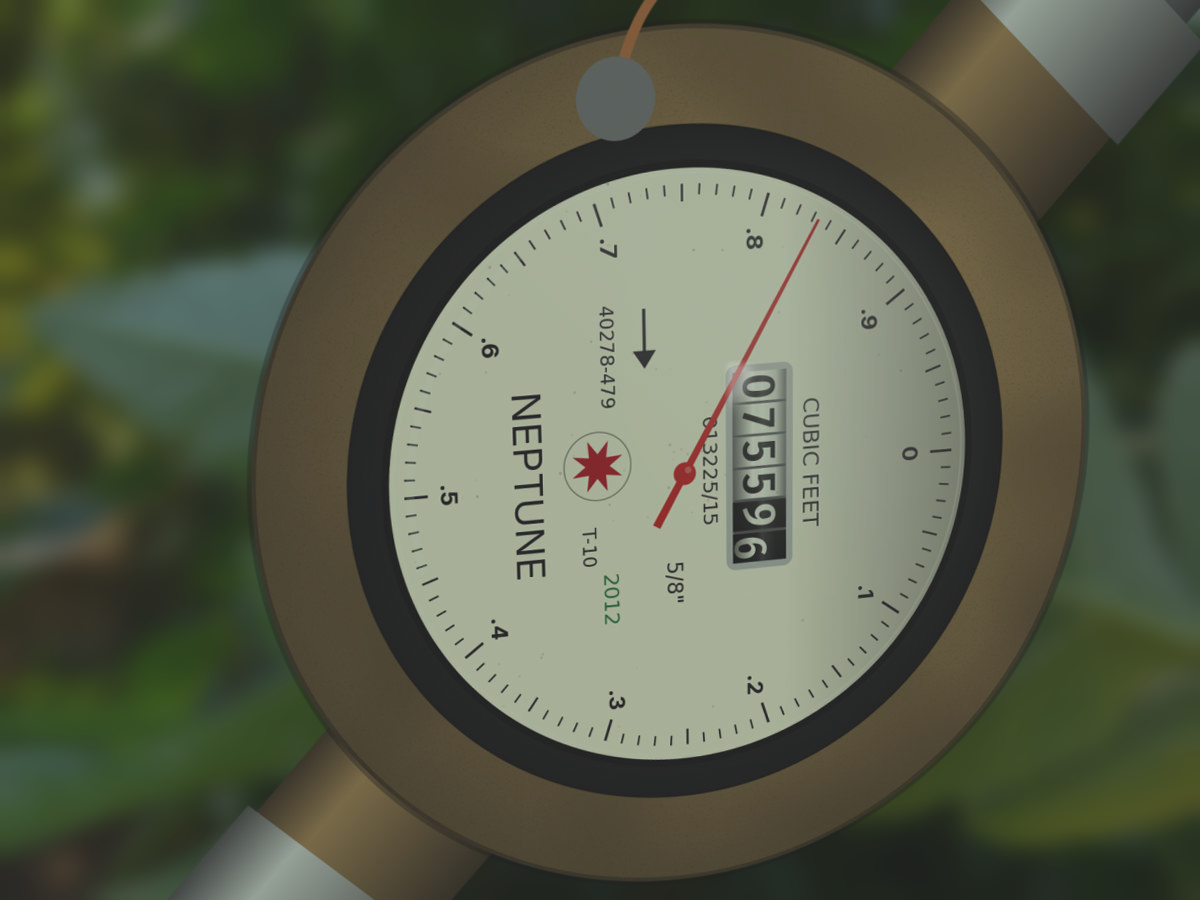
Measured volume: 75595.83 ft³
